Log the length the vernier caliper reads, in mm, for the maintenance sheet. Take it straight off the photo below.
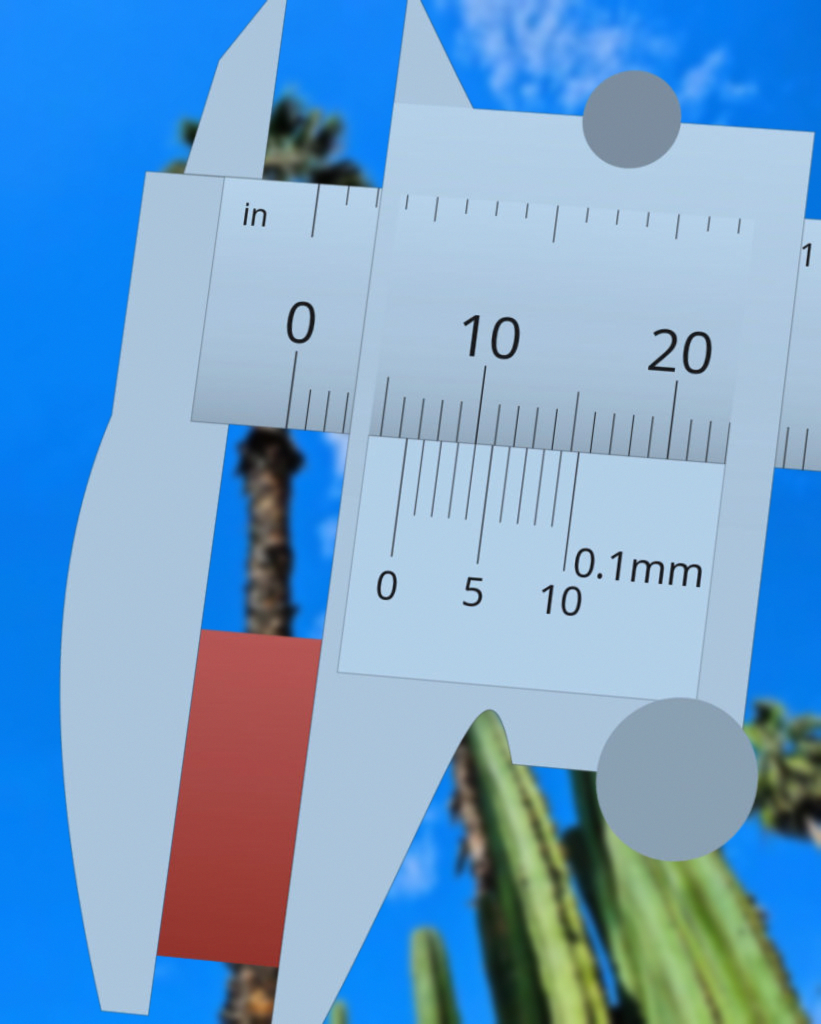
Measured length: 6.4 mm
